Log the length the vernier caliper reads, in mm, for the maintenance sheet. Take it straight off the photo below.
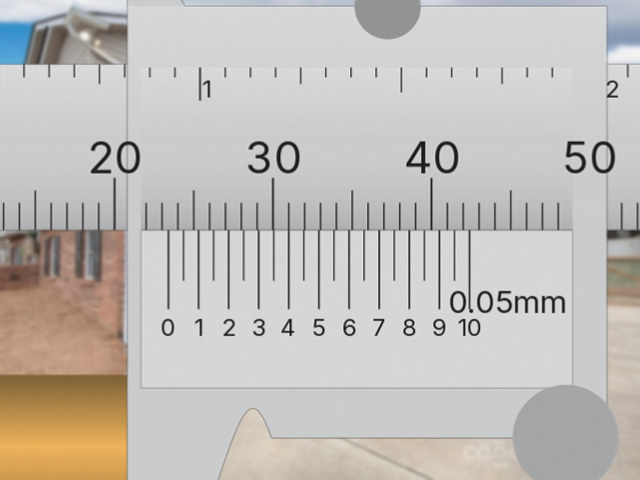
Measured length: 23.4 mm
